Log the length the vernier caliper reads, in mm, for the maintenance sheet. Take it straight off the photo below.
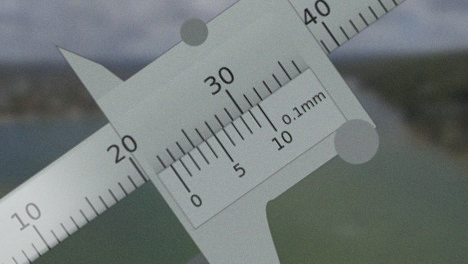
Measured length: 22.5 mm
